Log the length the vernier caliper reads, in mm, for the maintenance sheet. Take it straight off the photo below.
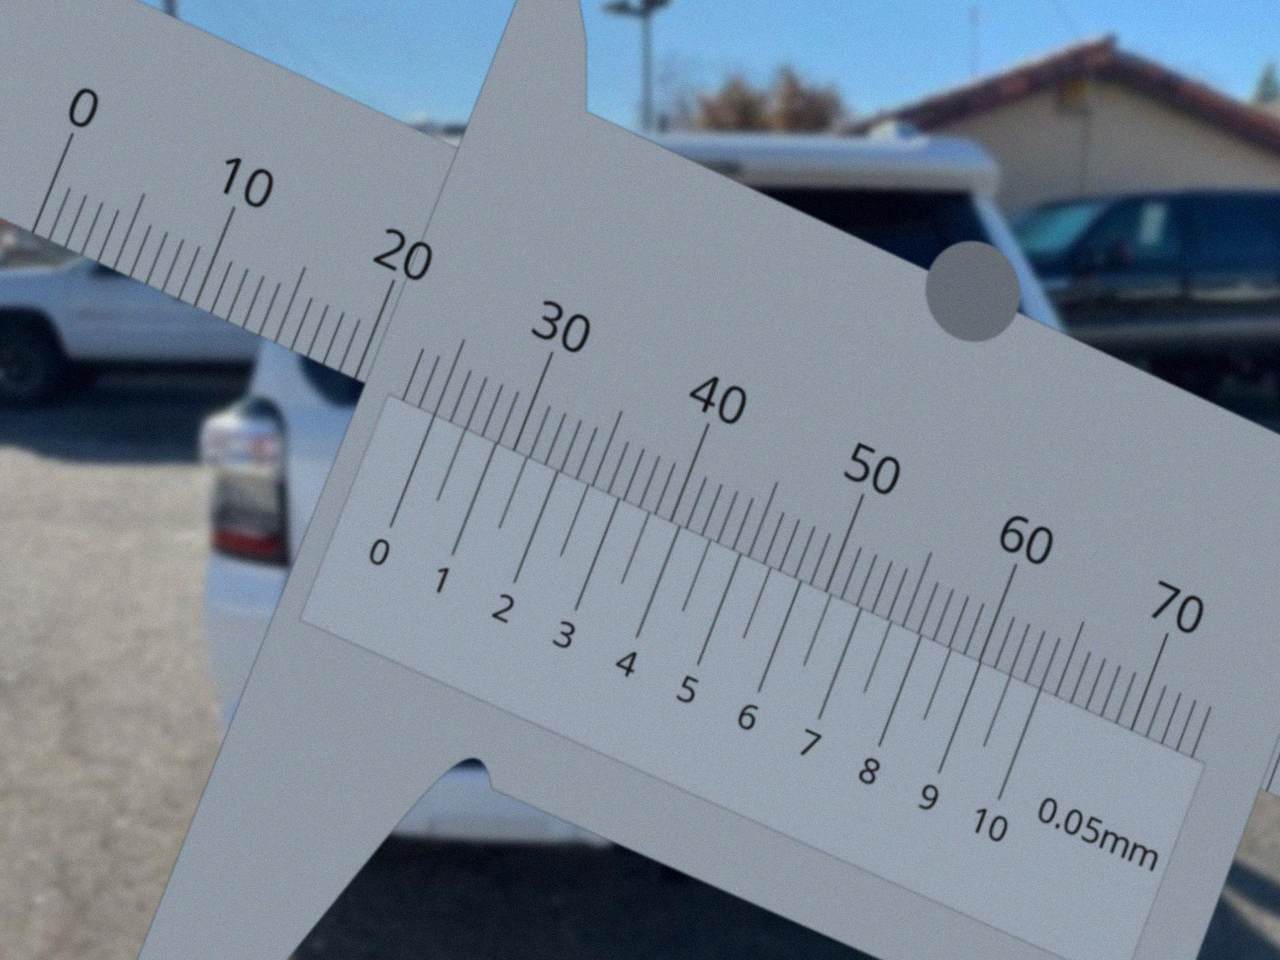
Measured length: 25.0 mm
